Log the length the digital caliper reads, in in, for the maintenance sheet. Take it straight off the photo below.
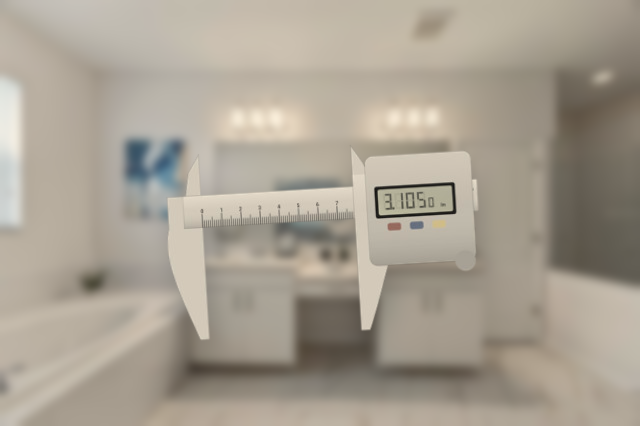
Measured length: 3.1050 in
